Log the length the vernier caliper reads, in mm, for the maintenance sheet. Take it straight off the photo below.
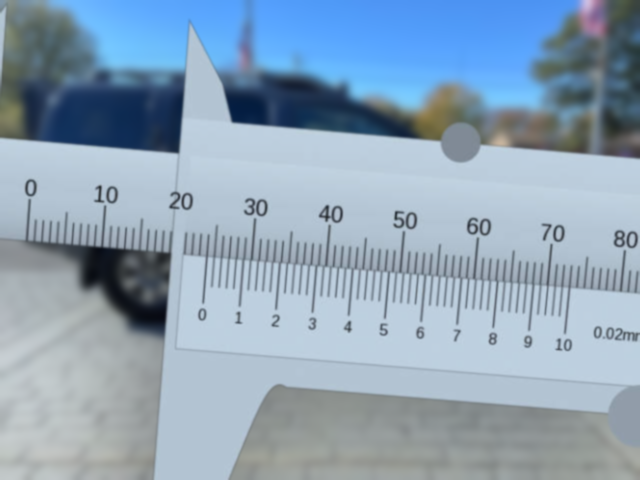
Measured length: 24.0 mm
